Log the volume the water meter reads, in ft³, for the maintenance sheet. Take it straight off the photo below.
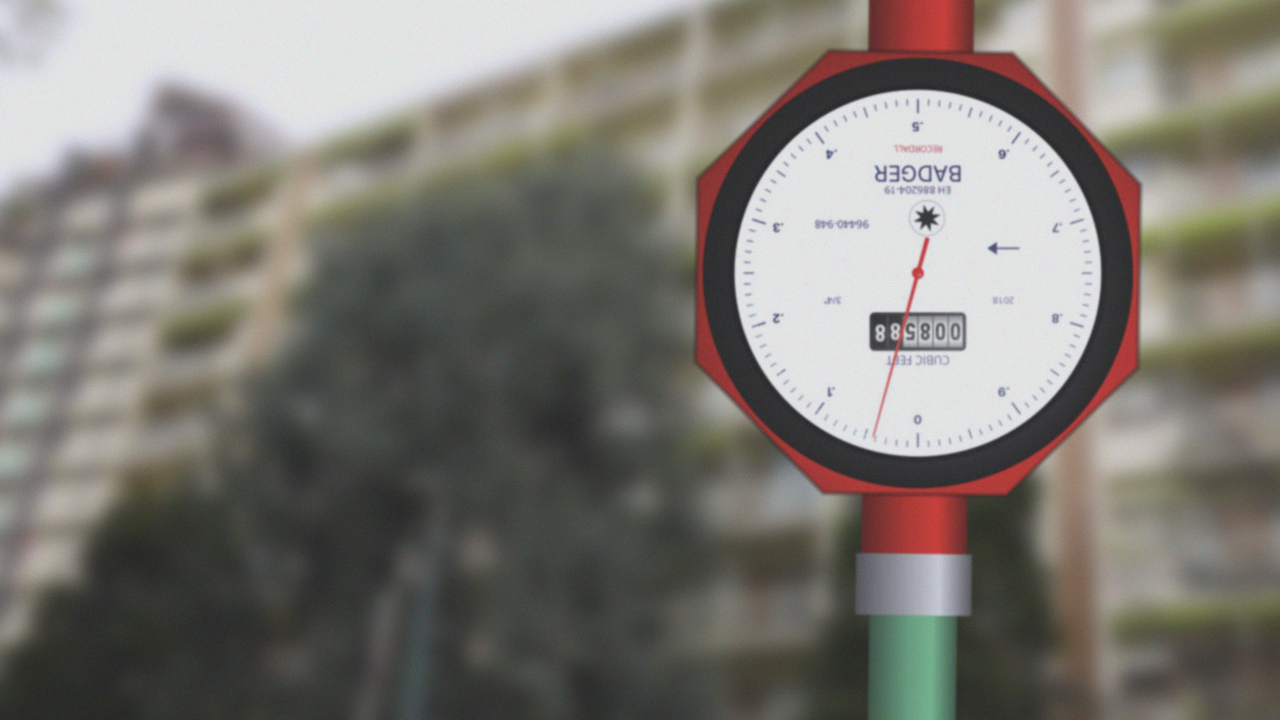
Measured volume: 8588.04 ft³
